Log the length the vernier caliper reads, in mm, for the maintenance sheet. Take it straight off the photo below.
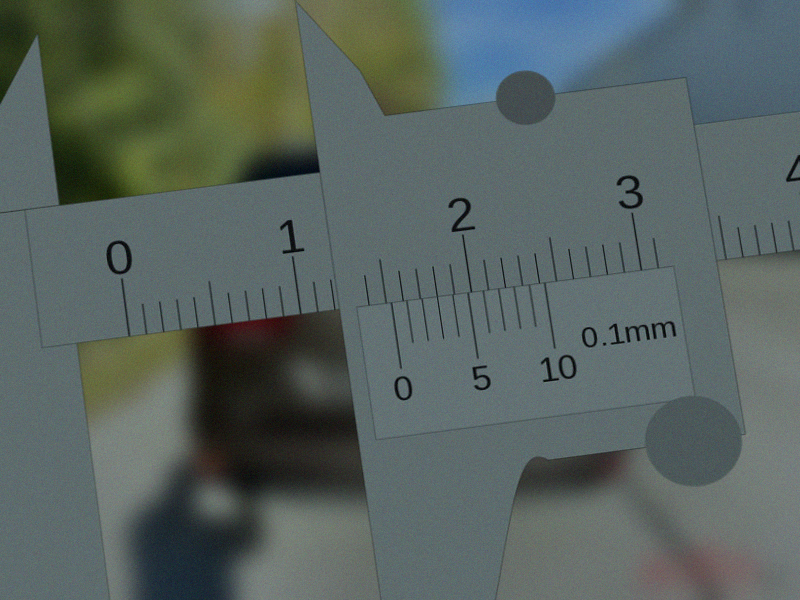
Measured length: 15.3 mm
